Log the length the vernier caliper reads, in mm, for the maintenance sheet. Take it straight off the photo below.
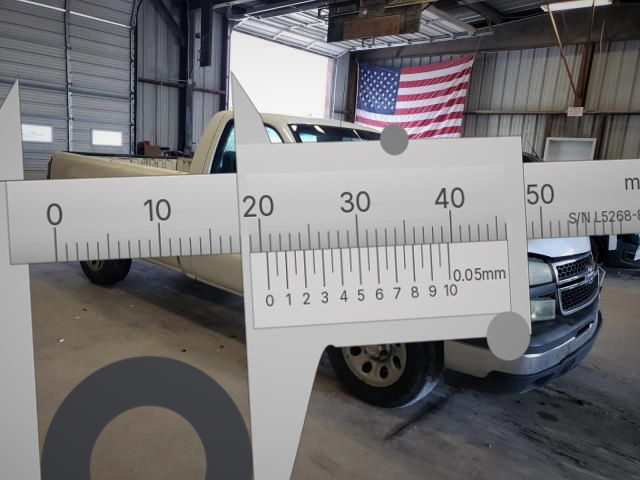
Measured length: 20.6 mm
